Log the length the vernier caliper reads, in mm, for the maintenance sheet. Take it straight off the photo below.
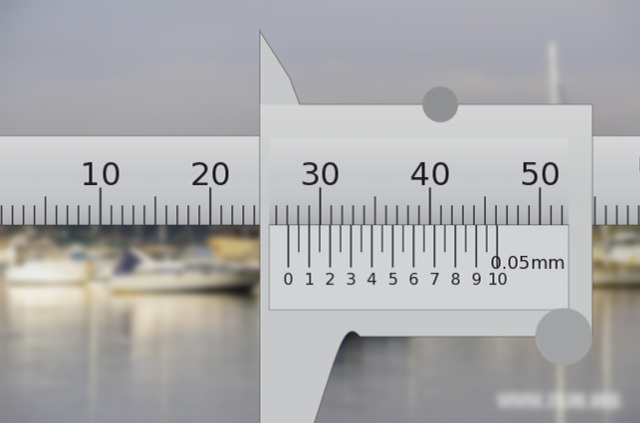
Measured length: 27.1 mm
